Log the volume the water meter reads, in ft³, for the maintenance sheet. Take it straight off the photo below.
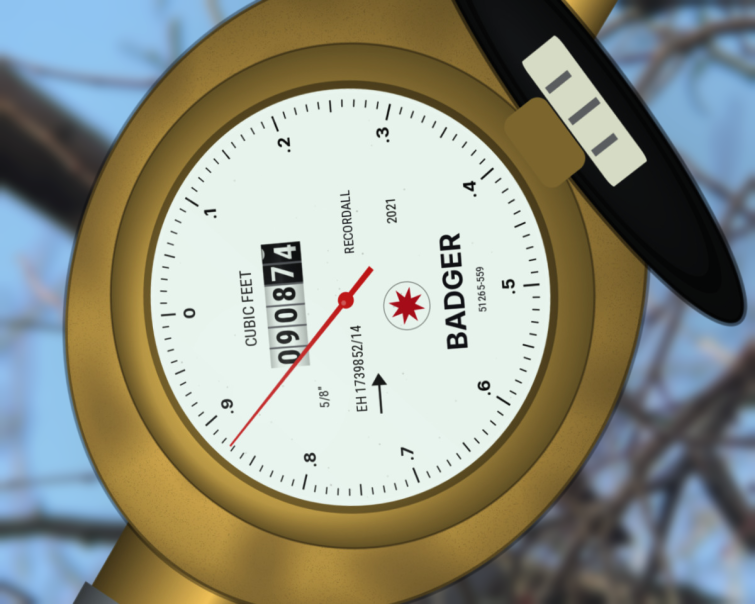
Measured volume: 90873.87 ft³
